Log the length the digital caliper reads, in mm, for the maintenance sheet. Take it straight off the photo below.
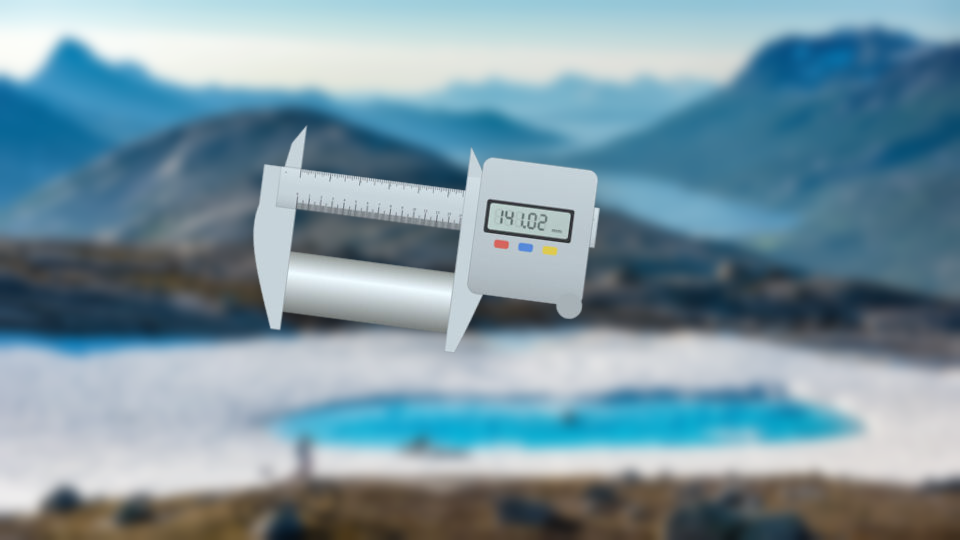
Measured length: 141.02 mm
